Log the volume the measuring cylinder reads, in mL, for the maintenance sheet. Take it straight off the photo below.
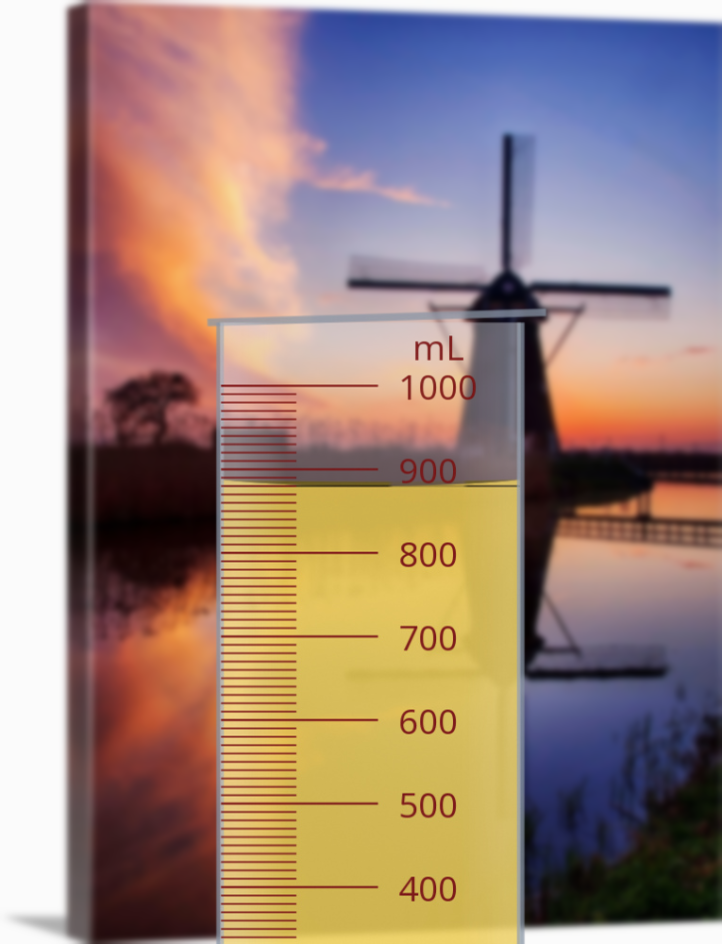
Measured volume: 880 mL
